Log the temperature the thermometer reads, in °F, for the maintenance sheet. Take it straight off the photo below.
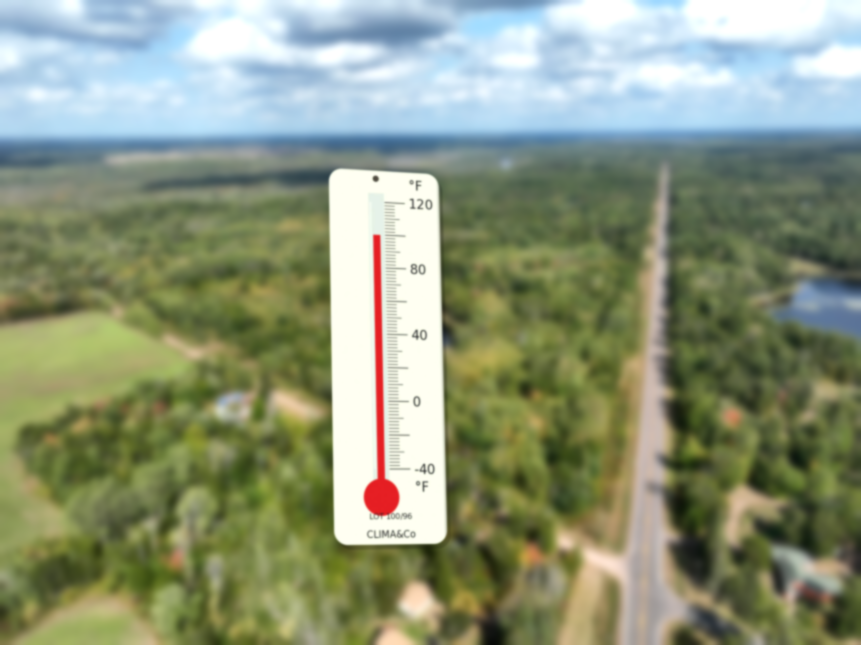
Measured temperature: 100 °F
